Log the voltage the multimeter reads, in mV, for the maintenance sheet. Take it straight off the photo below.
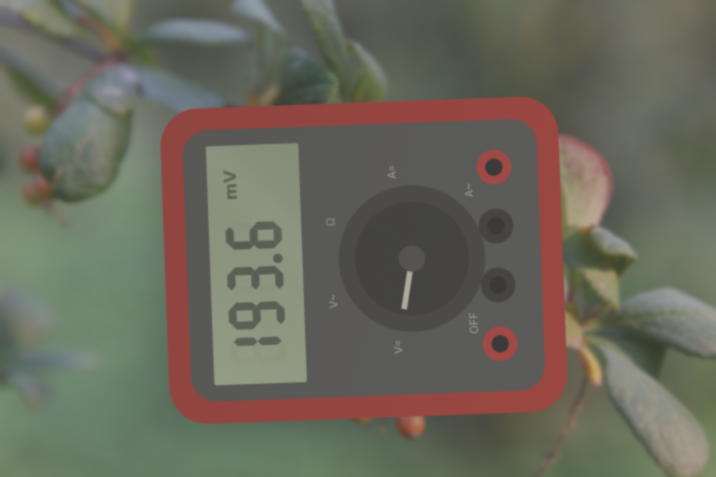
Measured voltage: 193.6 mV
